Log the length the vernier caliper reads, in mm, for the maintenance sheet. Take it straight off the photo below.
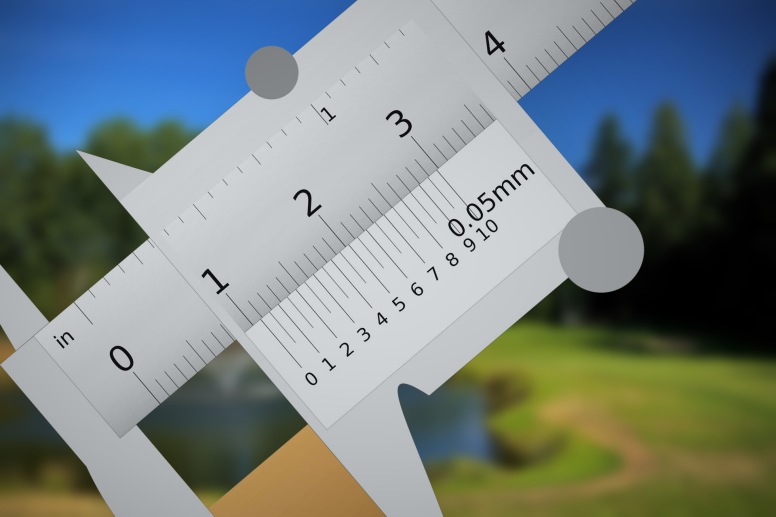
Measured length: 10.8 mm
